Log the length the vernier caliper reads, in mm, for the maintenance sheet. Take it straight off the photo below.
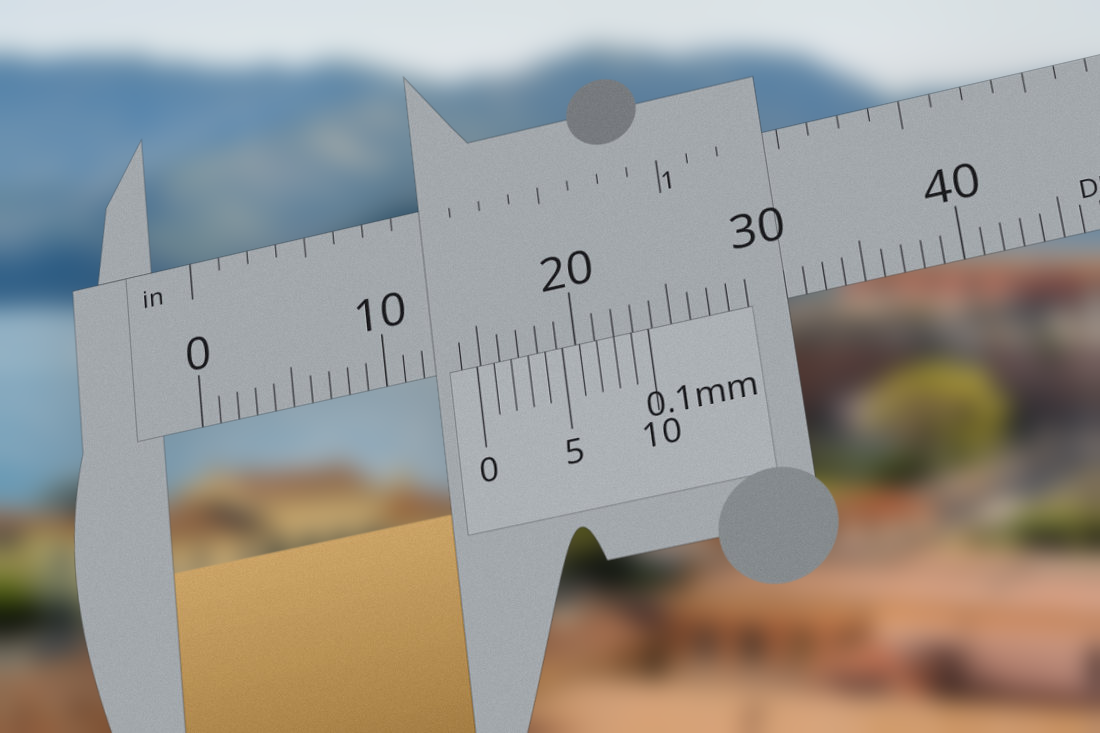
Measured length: 14.8 mm
